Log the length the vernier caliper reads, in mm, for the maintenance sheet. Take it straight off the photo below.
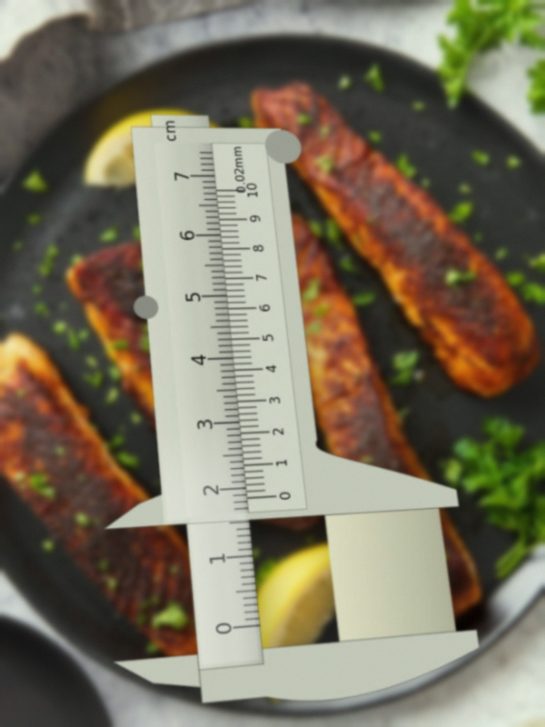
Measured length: 18.5 mm
